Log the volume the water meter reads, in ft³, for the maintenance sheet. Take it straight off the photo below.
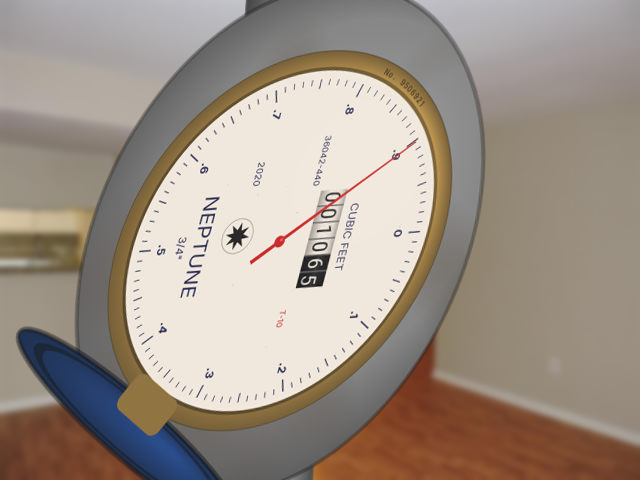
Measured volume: 1064.90 ft³
